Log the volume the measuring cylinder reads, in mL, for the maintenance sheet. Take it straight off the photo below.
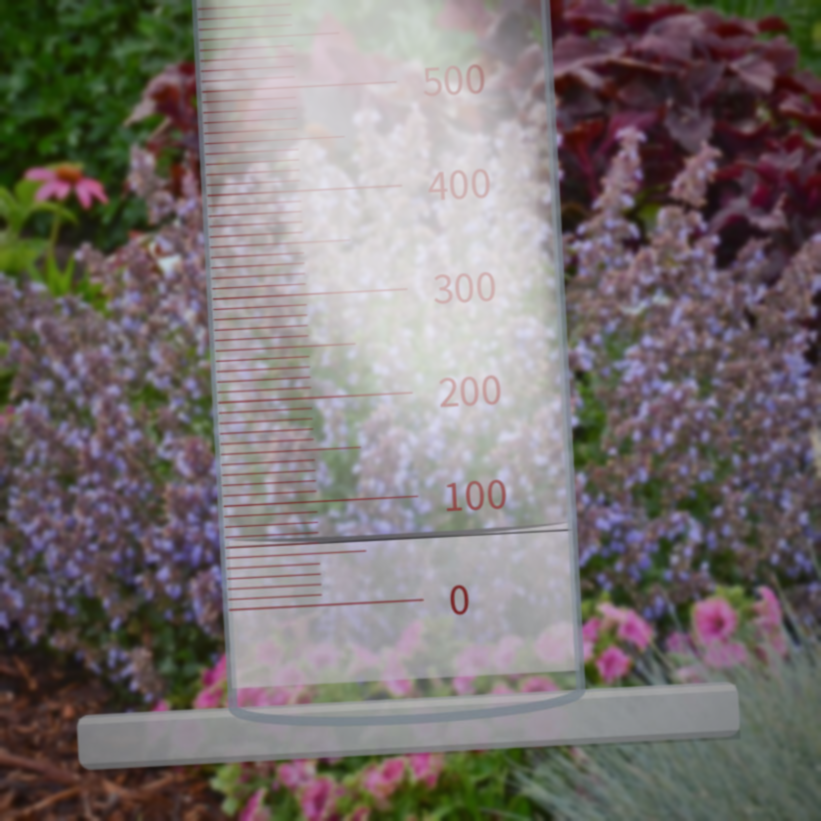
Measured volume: 60 mL
